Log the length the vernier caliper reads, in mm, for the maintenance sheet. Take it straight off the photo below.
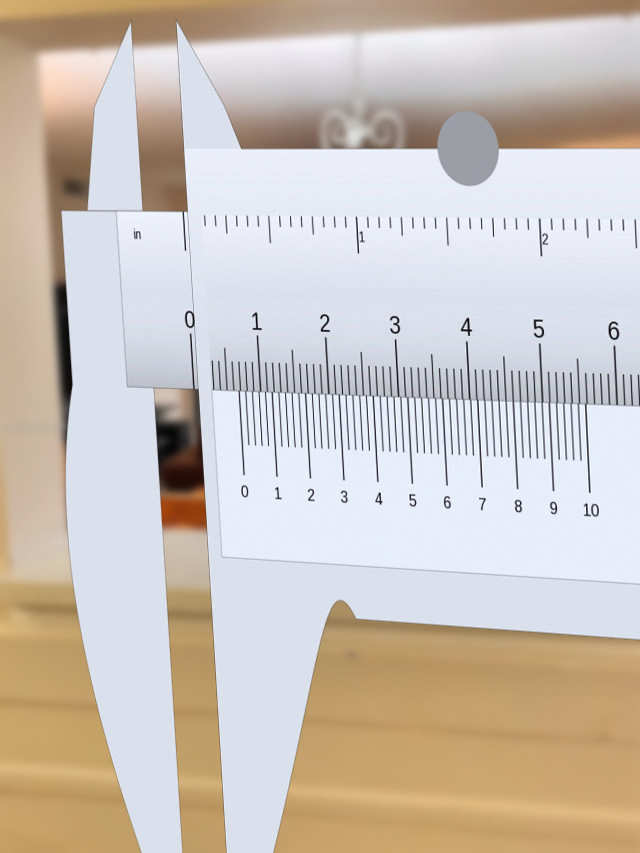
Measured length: 6.8 mm
